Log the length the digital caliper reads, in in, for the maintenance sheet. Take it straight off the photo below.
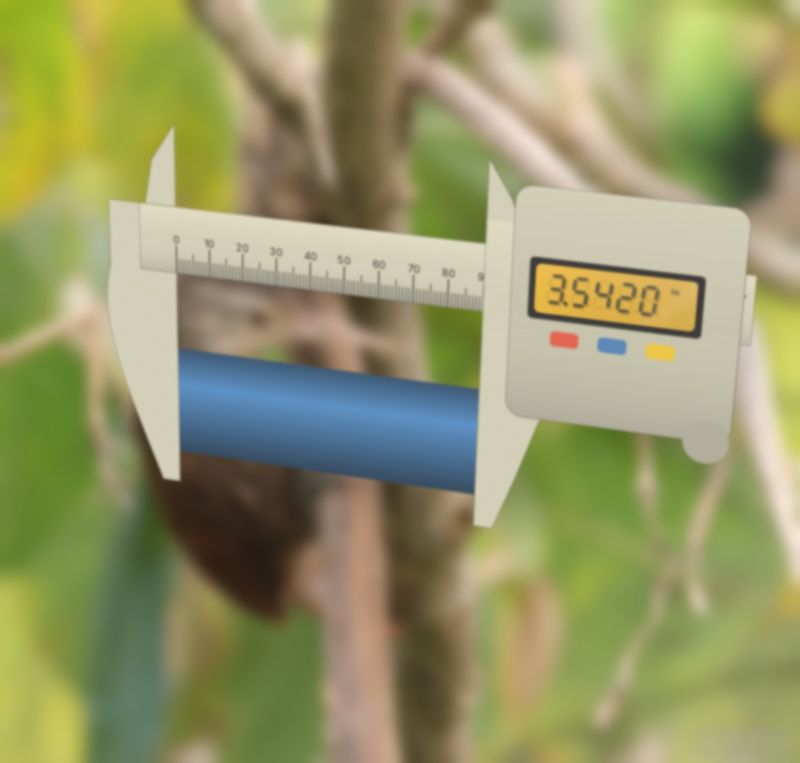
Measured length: 3.5420 in
